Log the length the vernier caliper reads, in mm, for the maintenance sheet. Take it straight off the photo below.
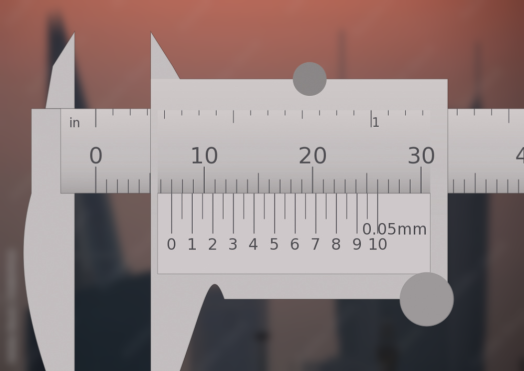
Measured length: 7.0 mm
